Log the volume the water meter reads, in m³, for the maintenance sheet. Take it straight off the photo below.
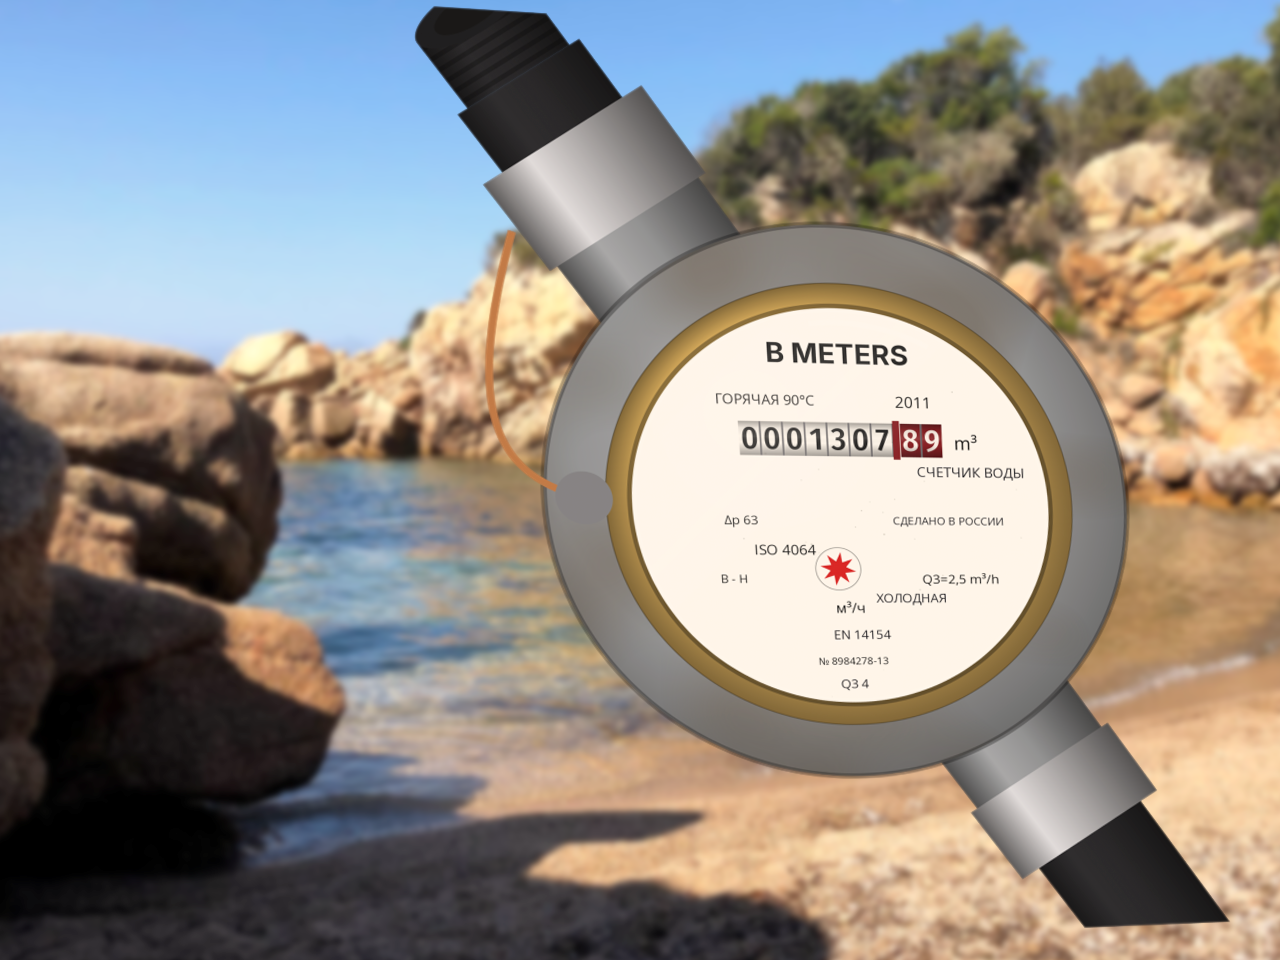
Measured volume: 1307.89 m³
